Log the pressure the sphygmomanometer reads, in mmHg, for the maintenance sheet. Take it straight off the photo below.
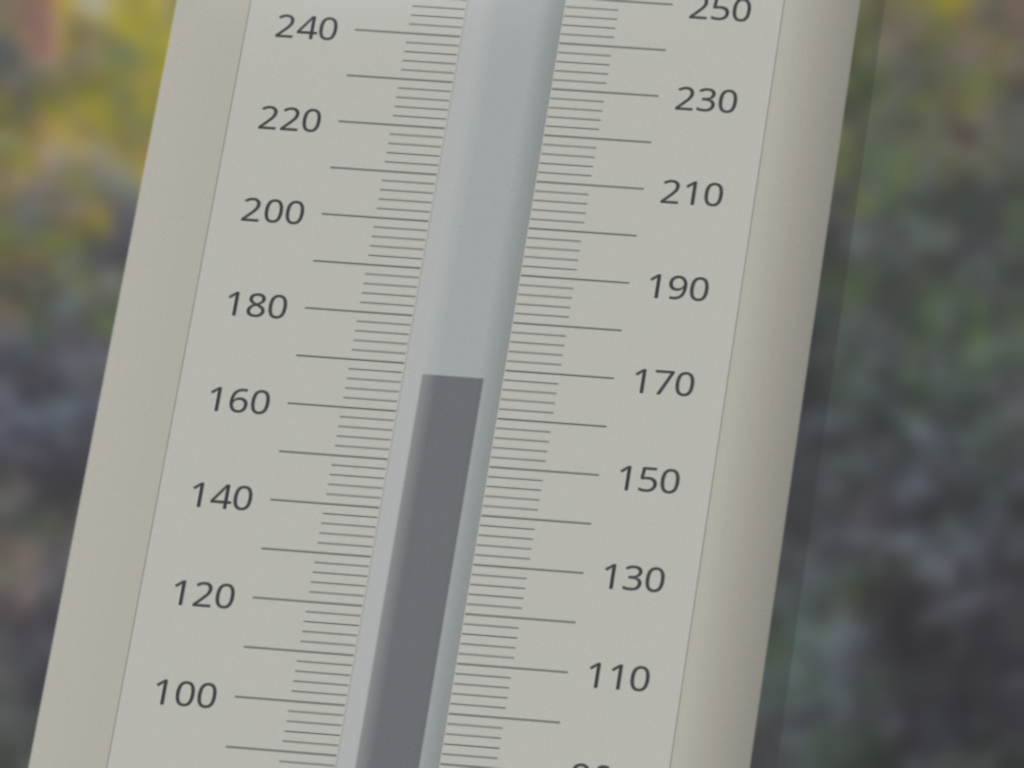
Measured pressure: 168 mmHg
